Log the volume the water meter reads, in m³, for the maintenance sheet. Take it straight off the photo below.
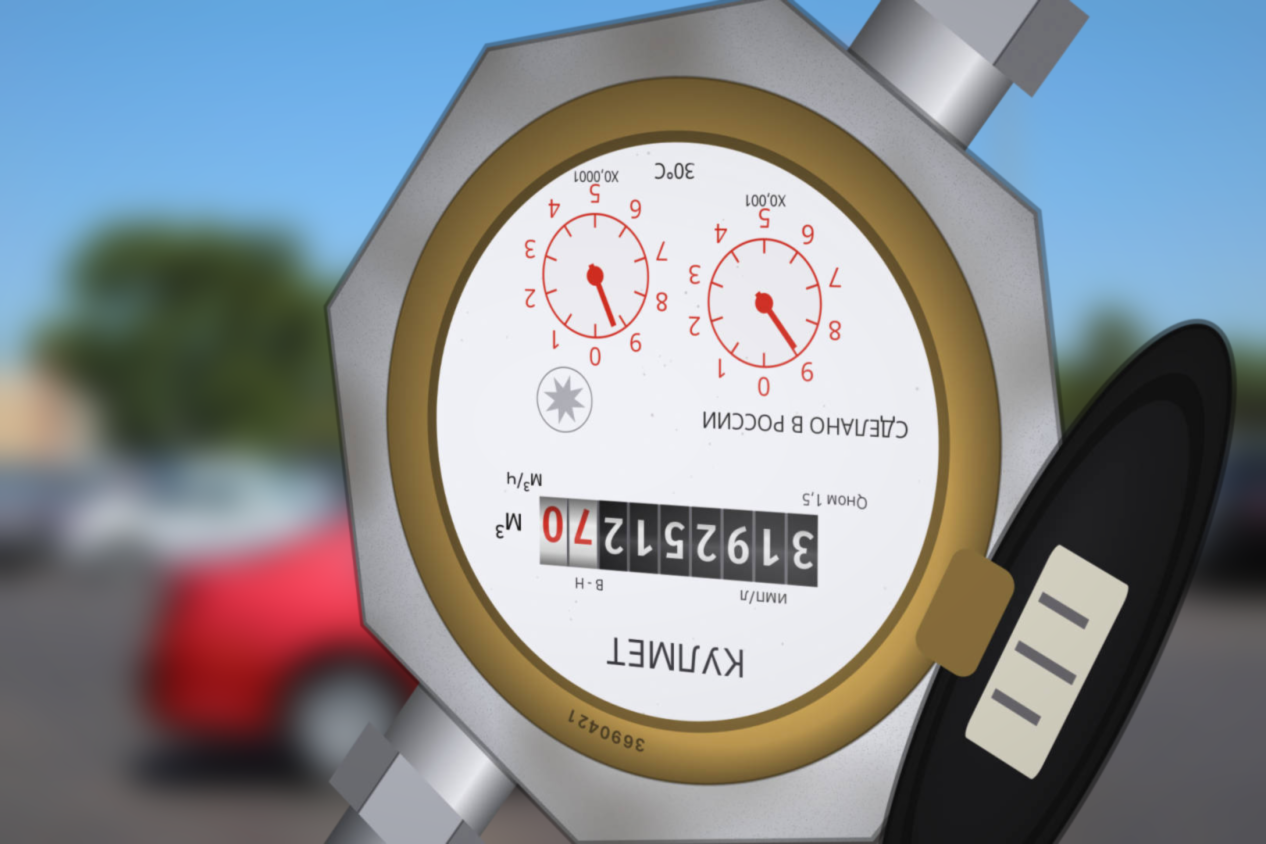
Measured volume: 3192512.6989 m³
